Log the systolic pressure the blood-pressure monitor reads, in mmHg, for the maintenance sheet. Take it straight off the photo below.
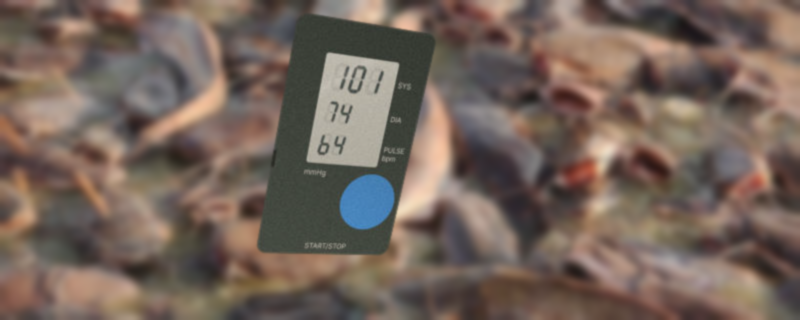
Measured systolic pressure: 101 mmHg
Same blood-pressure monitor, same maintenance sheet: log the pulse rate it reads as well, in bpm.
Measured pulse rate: 64 bpm
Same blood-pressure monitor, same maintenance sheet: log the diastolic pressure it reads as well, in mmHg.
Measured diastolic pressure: 74 mmHg
